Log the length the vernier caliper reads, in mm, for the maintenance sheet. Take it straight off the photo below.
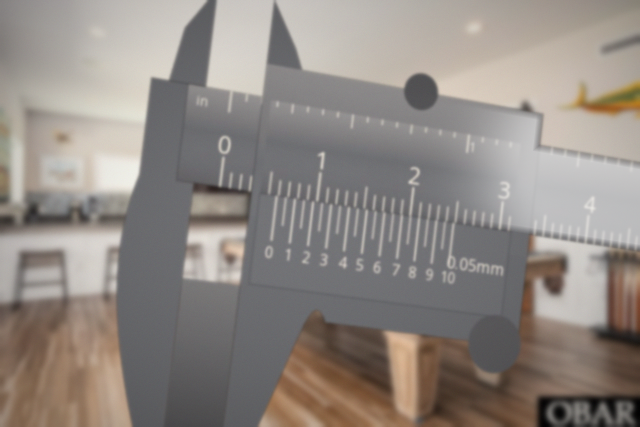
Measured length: 5.8 mm
